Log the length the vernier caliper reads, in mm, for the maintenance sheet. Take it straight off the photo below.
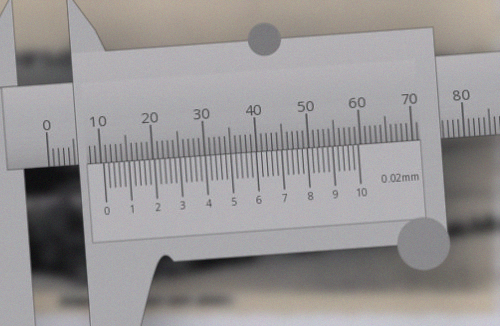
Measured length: 10.5 mm
